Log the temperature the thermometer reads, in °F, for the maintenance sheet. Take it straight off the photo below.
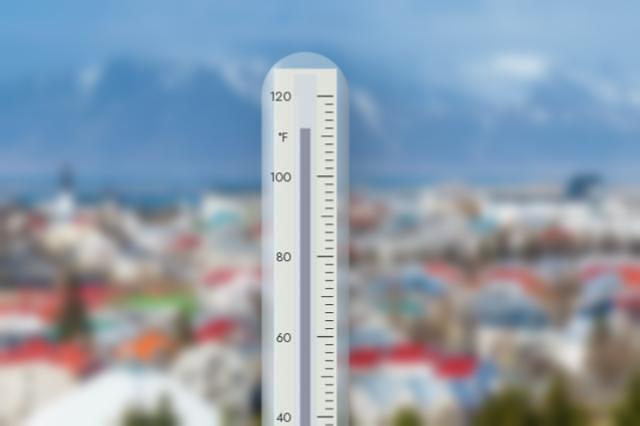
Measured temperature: 112 °F
